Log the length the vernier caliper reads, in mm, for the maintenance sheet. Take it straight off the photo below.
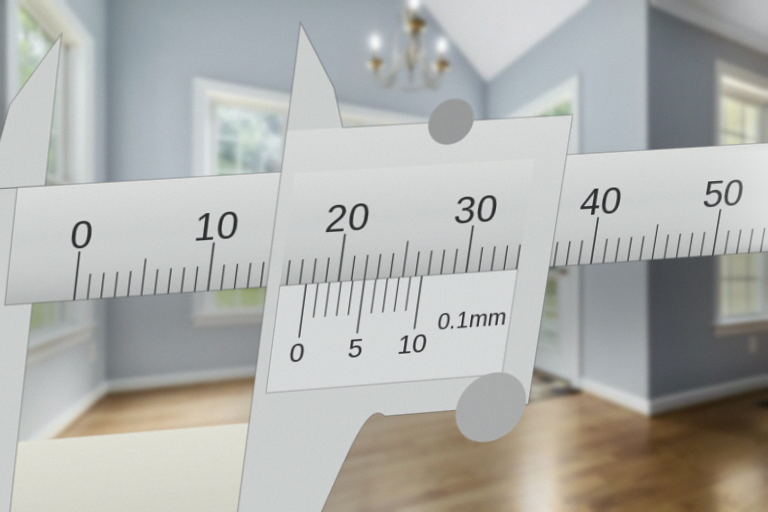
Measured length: 17.5 mm
